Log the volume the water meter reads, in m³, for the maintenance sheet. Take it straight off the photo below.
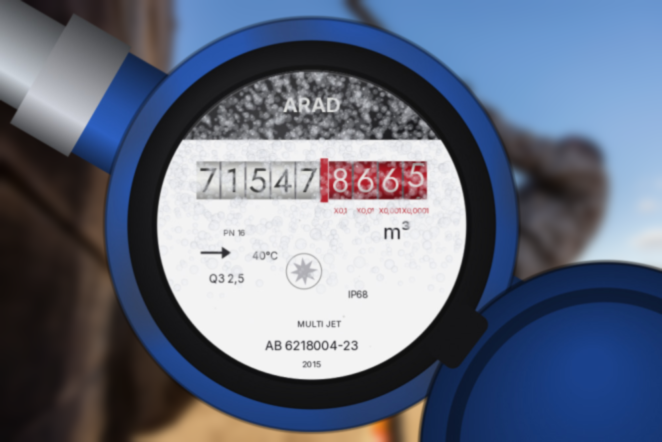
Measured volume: 71547.8665 m³
